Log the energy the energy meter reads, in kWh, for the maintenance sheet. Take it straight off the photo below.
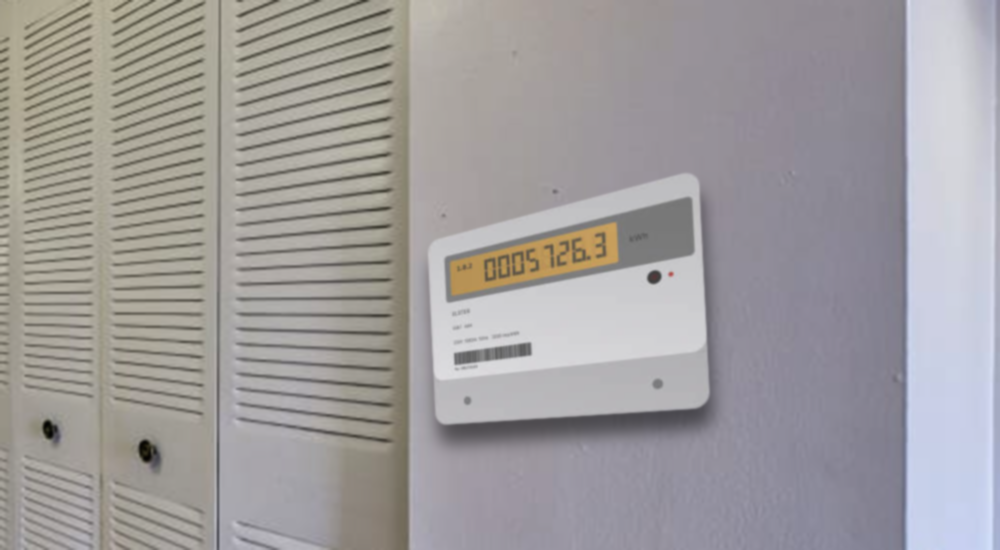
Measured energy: 5726.3 kWh
